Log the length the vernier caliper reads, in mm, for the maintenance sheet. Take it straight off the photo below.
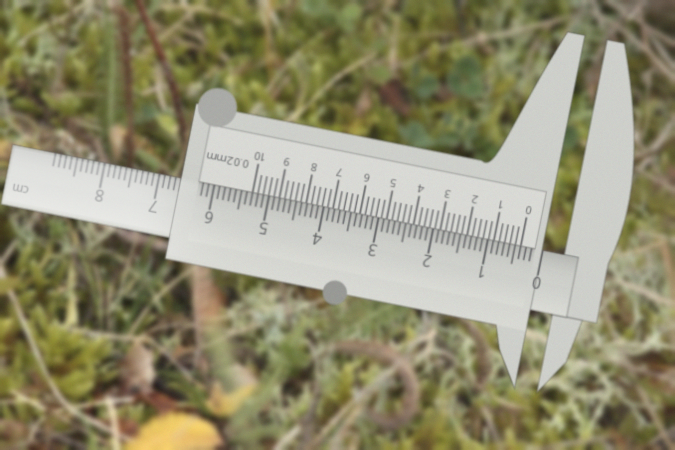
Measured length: 4.0 mm
